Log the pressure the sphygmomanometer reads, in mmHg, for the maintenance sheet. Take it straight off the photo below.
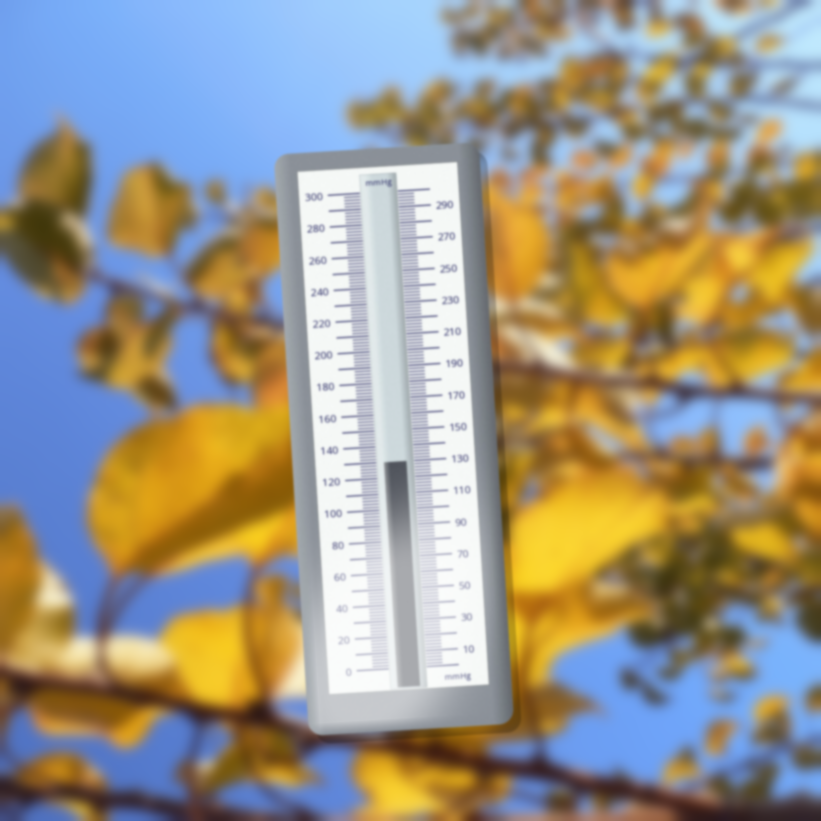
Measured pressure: 130 mmHg
